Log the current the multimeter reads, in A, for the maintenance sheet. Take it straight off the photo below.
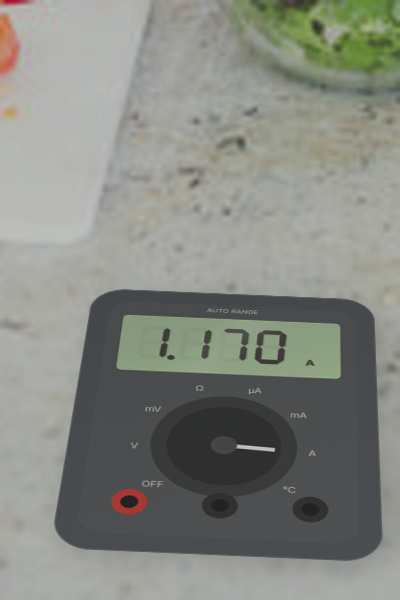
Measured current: 1.170 A
